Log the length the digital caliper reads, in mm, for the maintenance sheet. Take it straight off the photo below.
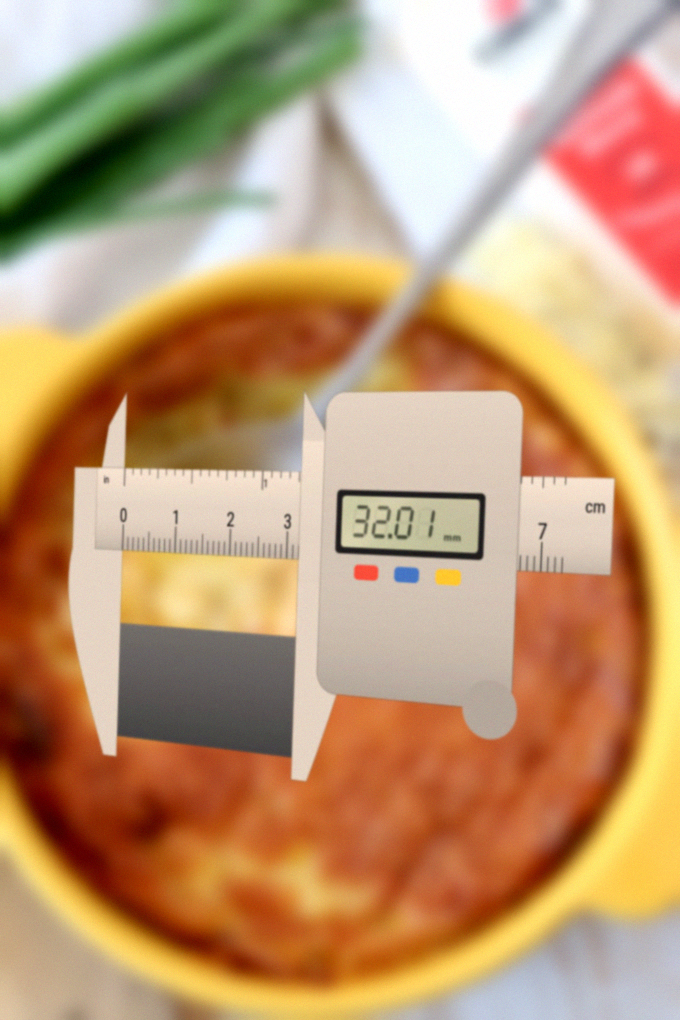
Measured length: 32.01 mm
